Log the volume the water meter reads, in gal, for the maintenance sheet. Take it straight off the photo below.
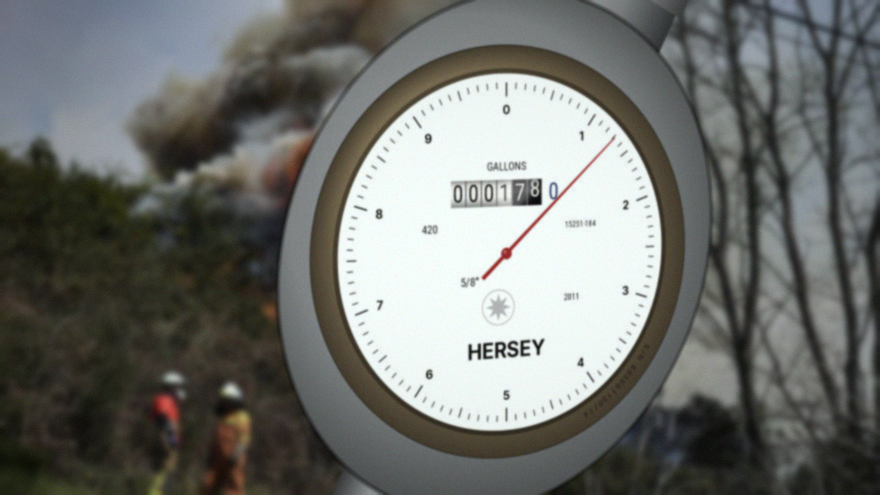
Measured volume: 1781.3 gal
